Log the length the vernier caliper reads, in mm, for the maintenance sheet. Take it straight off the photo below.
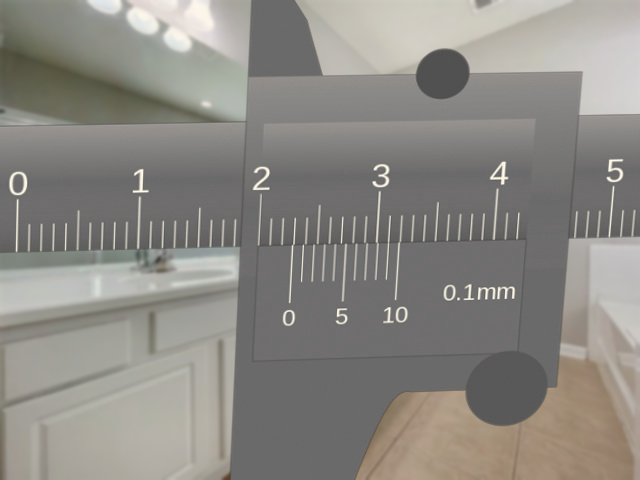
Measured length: 22.9 mm
